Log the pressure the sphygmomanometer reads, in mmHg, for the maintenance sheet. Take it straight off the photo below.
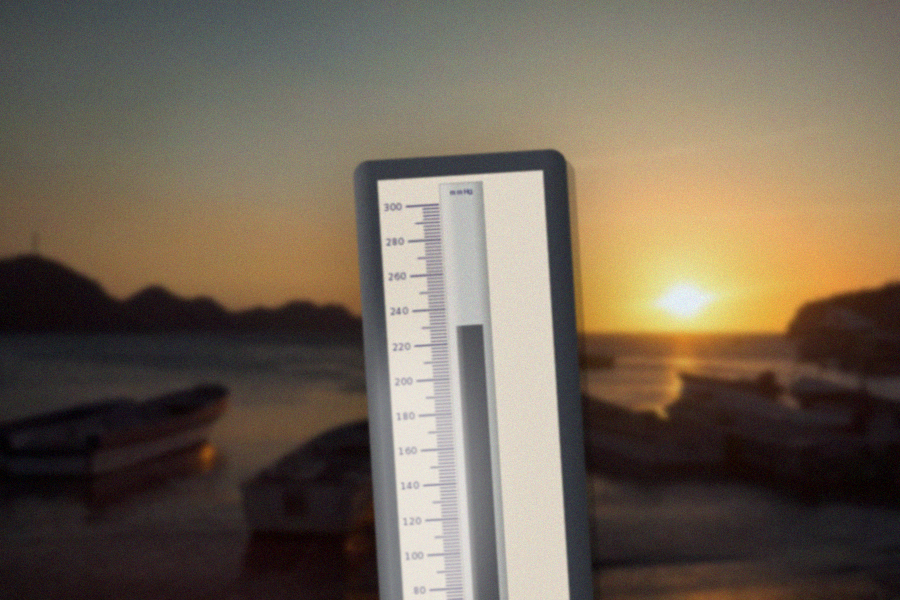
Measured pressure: 230 mmHg
